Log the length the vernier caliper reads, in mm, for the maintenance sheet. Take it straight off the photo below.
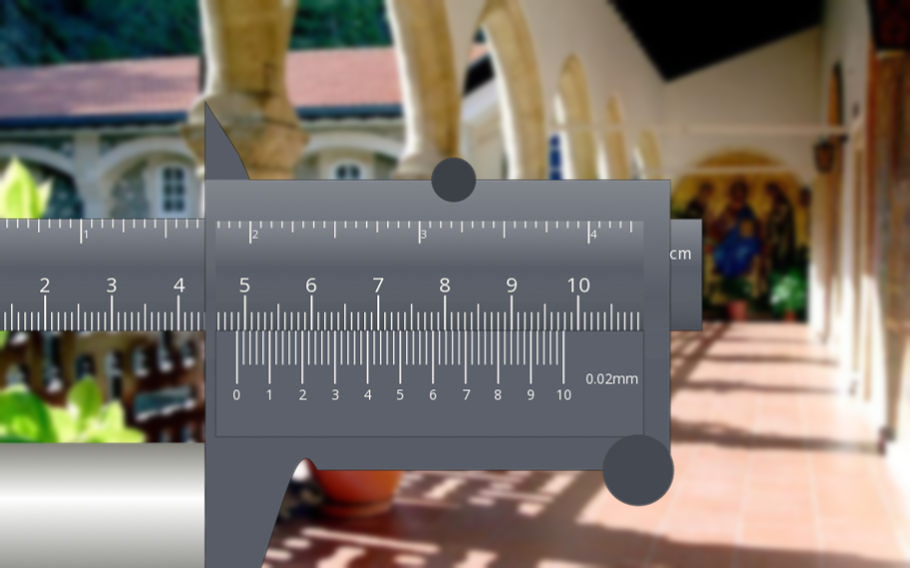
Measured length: 48.8 mm
